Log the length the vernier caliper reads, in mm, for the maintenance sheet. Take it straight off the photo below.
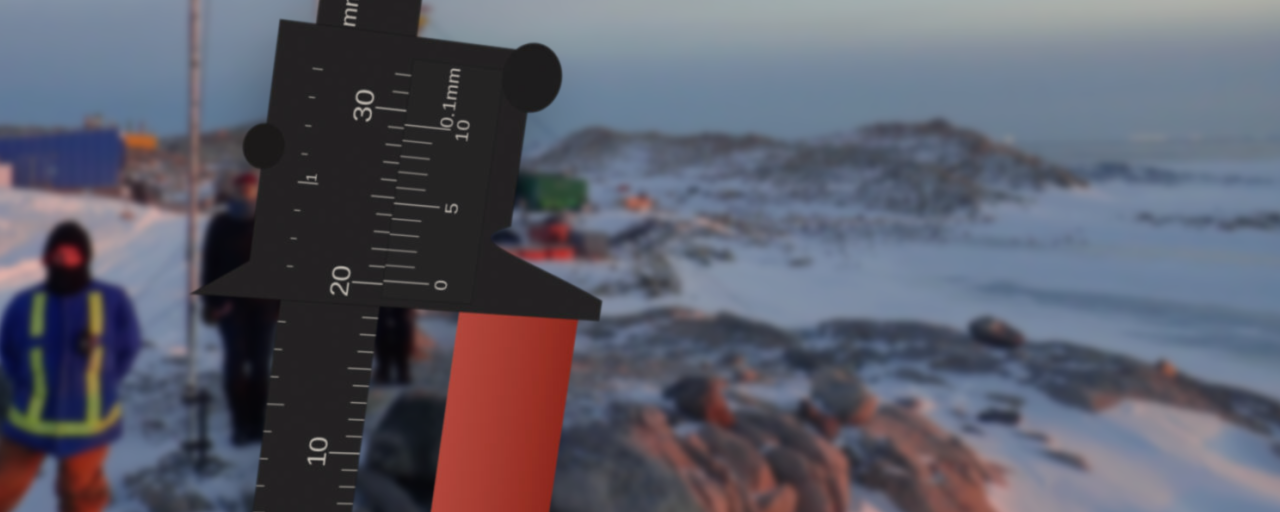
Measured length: 20.2 mm
